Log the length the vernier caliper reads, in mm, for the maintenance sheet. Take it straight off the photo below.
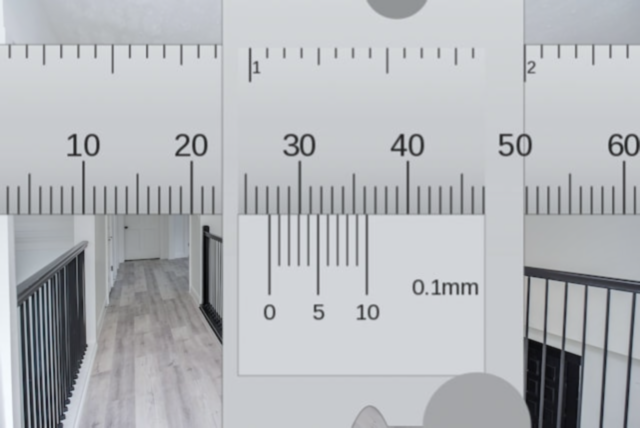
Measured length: 27.2 mm
